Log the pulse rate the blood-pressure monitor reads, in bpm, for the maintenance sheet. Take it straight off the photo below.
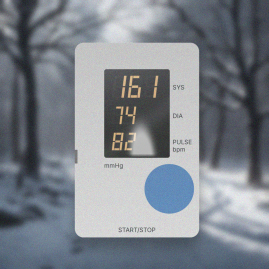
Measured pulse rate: 82 bpm
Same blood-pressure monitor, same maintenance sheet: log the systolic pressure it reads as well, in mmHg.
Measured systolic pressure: 161 mmHg
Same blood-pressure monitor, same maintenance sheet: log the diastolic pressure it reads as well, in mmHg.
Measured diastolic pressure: 74 mmHg
